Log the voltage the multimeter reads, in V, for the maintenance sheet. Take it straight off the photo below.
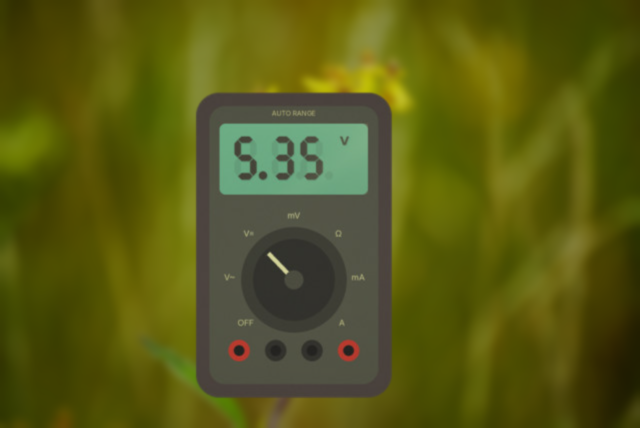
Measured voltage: 5.35 V
